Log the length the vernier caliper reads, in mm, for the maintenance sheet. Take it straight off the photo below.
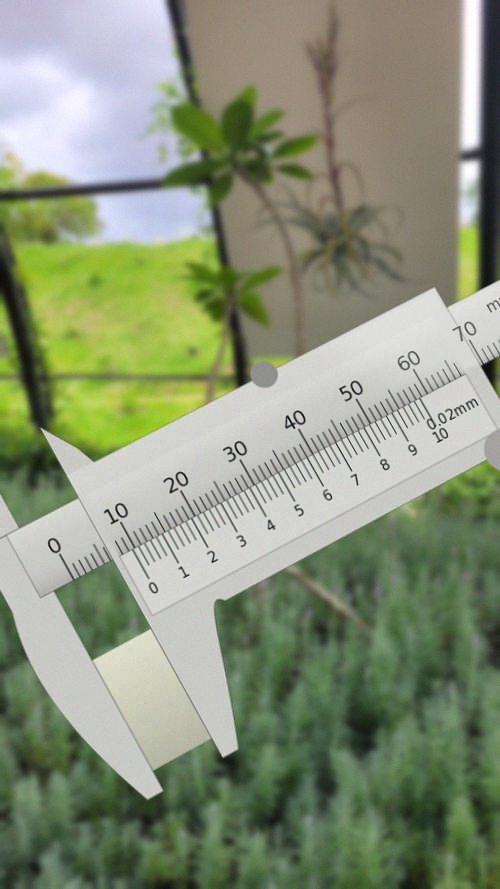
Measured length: 9.6 mm
